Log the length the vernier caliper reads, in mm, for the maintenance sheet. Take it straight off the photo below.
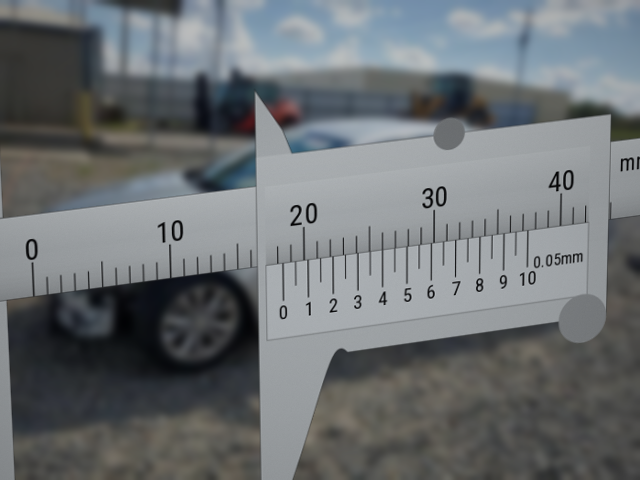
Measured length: 18.4 mm
